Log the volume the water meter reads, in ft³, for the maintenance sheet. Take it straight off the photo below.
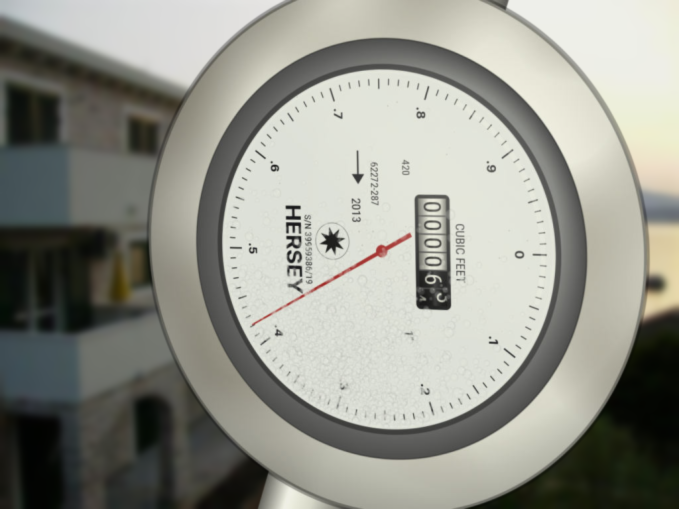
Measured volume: 63.42 ft³
